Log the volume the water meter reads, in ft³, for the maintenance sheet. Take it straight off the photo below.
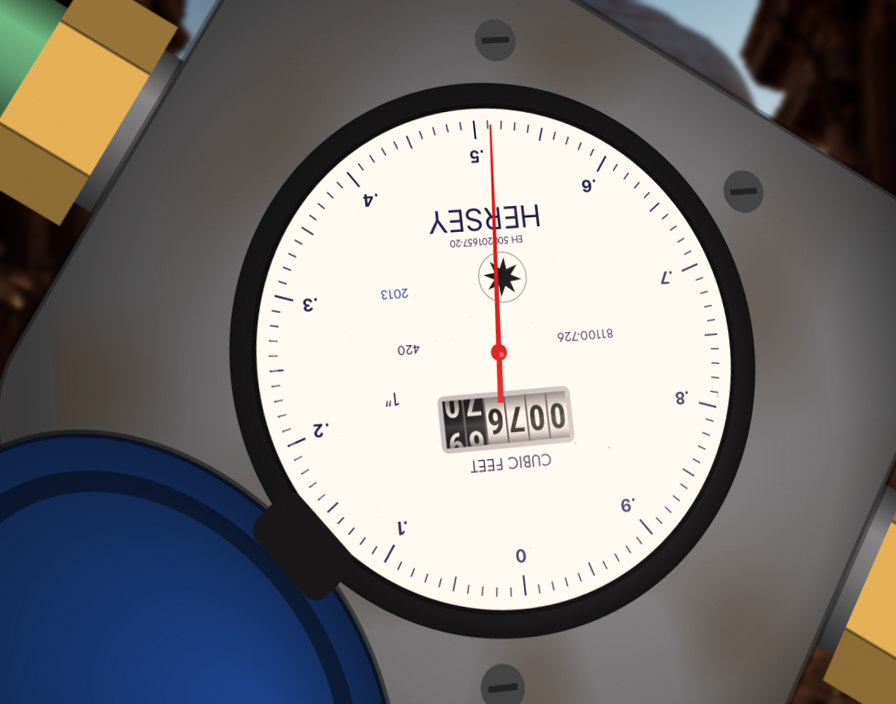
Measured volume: 7669.51 ft³
